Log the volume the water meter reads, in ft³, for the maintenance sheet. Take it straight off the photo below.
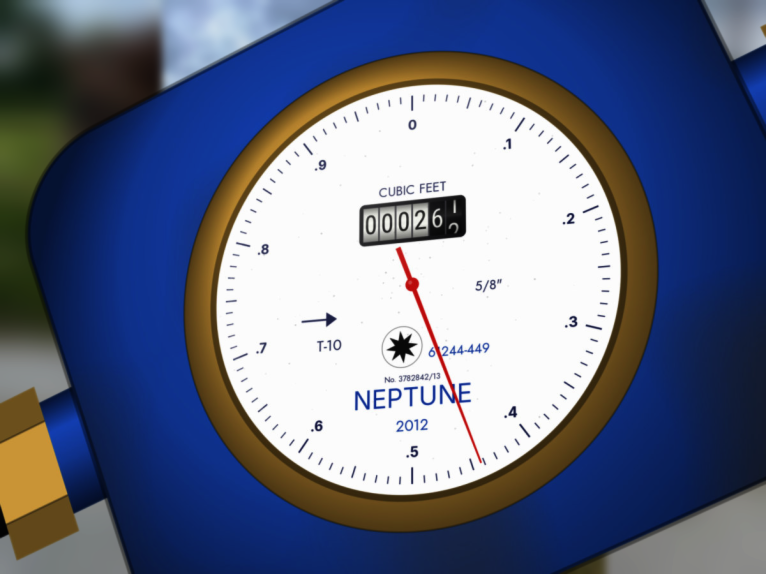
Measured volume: 261.44 ft³
